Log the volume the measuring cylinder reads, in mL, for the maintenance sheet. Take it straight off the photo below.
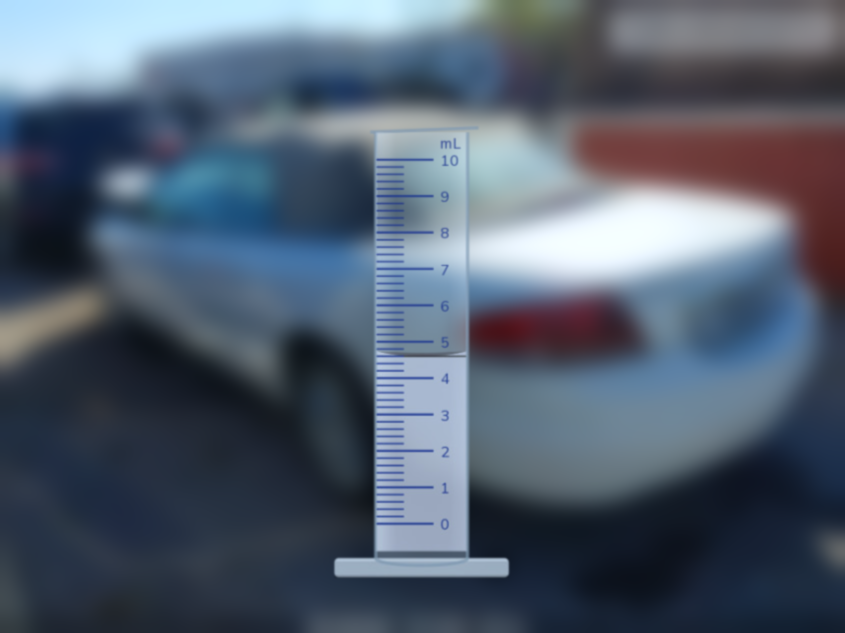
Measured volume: 4.6 mL
